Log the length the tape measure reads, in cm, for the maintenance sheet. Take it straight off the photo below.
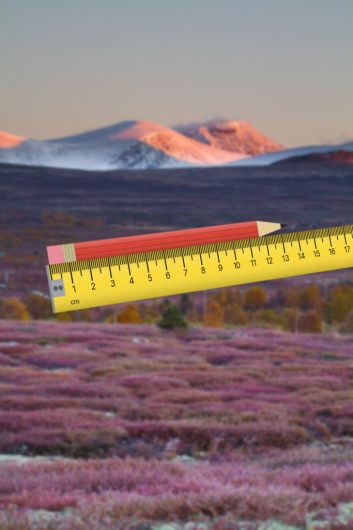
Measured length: 13.5 cm
